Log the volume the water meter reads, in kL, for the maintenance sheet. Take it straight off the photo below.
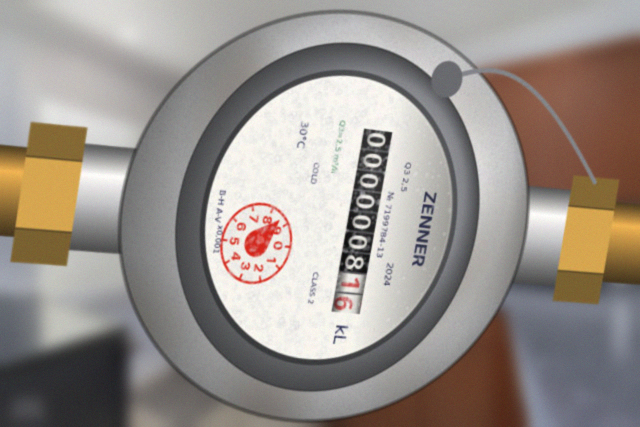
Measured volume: 8.158 kL
